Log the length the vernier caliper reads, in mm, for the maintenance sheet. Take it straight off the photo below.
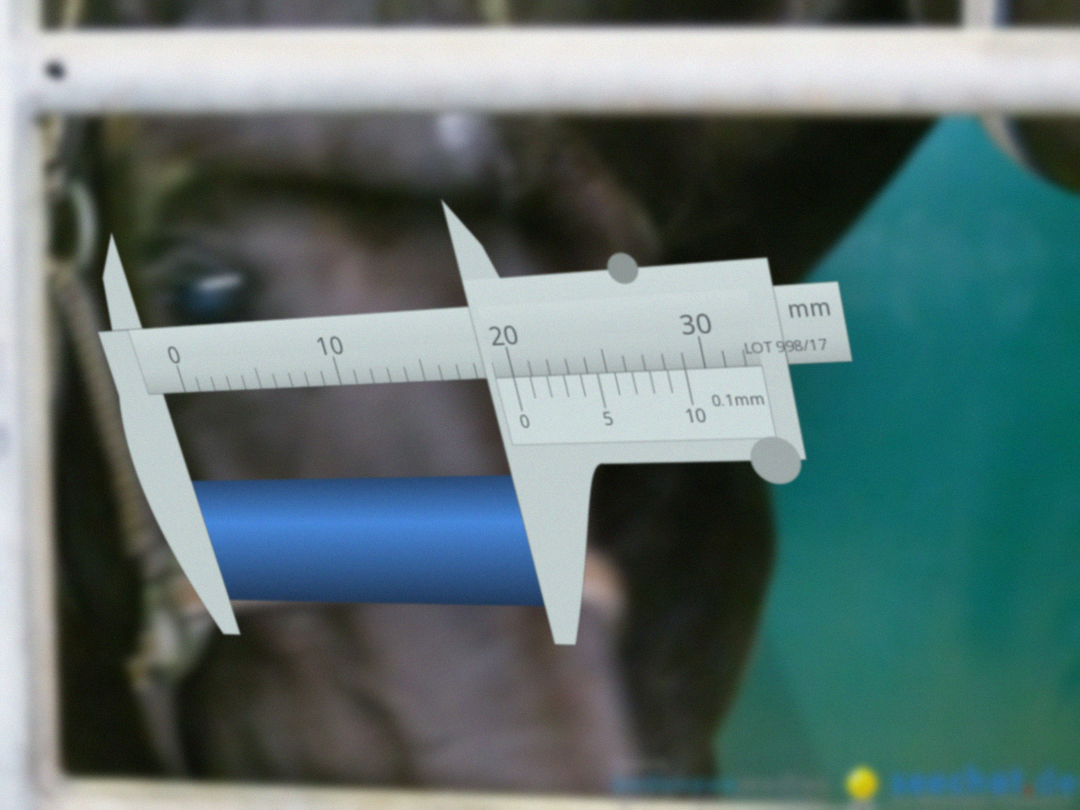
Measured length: 20.0 mm
